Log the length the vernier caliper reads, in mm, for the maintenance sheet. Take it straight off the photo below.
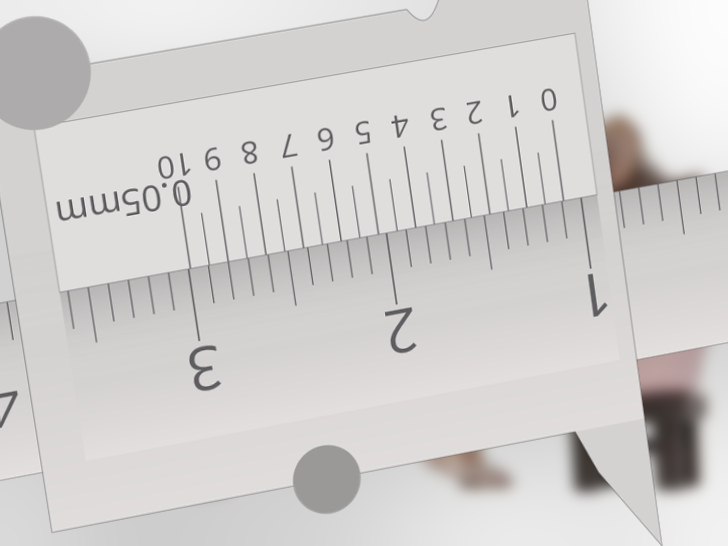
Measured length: 10.9 mm
